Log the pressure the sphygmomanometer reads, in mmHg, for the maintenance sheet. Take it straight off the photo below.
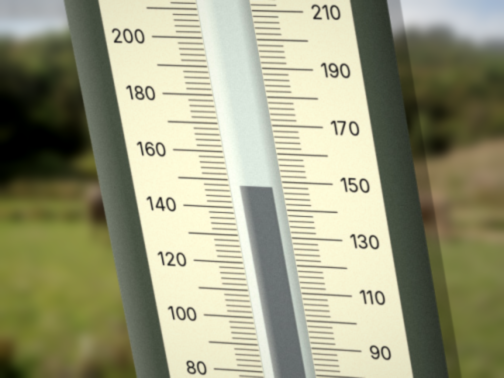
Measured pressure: 148 mmHg
